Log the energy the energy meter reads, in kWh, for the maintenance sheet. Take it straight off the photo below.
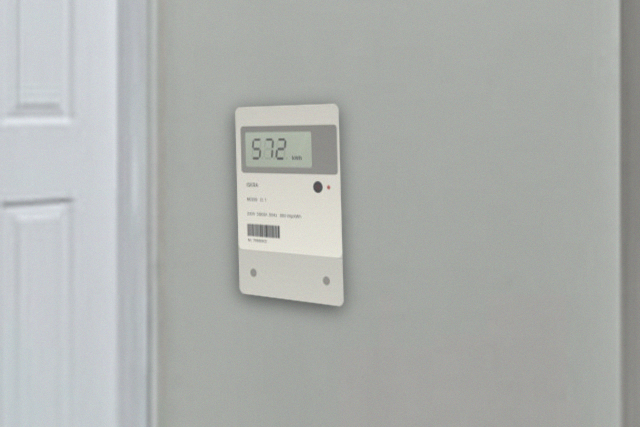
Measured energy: 572 kWh
